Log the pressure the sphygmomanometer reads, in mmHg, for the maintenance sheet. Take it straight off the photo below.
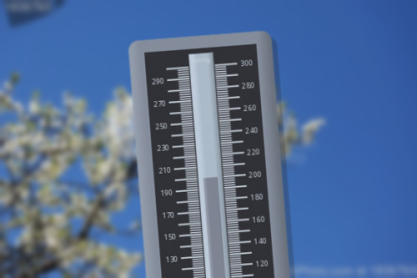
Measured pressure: 200 mmHg
